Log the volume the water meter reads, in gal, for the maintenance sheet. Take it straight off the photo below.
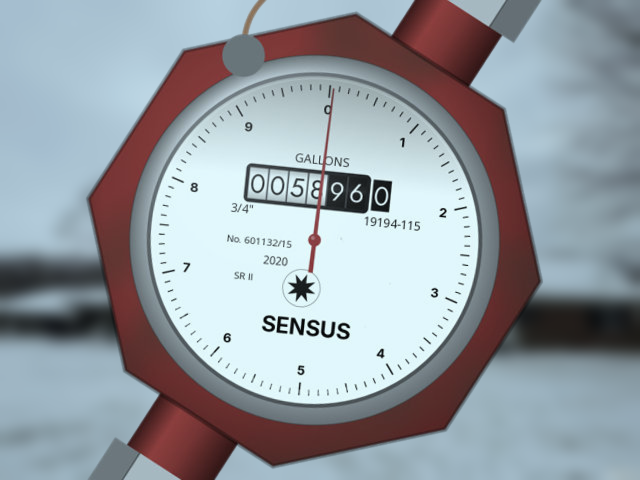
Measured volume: 58960.0 gal
